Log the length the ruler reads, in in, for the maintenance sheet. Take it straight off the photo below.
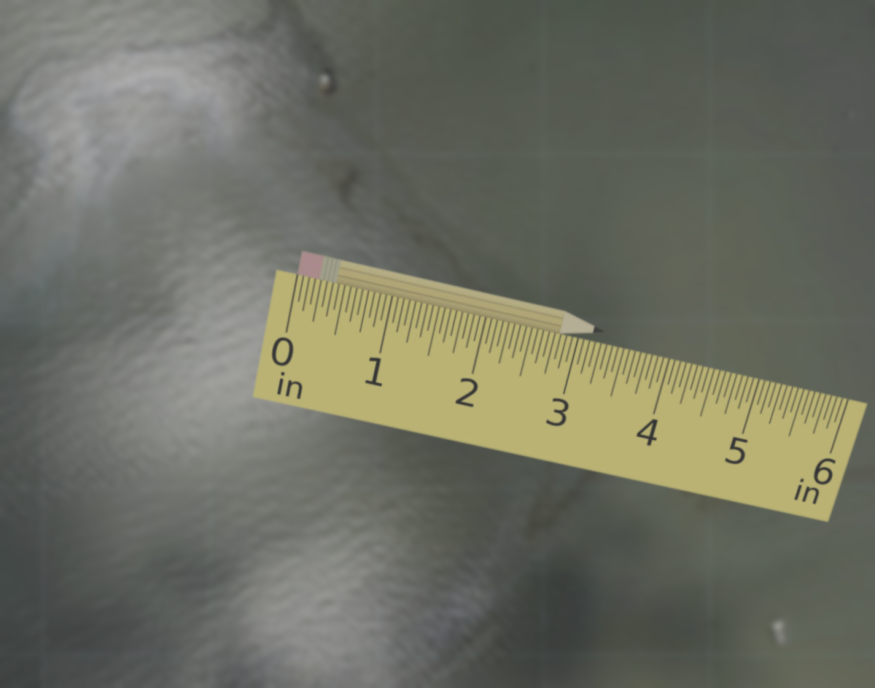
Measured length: 3.25 in
